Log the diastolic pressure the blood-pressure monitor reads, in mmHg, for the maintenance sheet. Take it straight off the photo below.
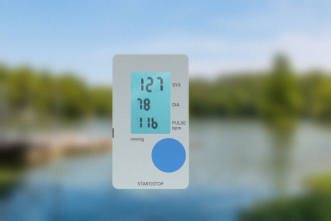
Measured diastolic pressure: 78 mmHg
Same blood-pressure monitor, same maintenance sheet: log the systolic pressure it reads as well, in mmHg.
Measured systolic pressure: 127 mmHg
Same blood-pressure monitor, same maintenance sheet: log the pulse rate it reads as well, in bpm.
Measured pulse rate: 116 bpm
